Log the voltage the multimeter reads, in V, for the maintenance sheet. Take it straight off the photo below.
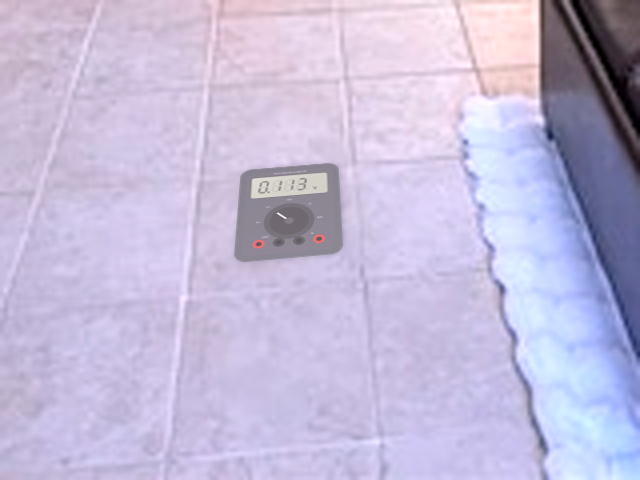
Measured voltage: 0.113 V
